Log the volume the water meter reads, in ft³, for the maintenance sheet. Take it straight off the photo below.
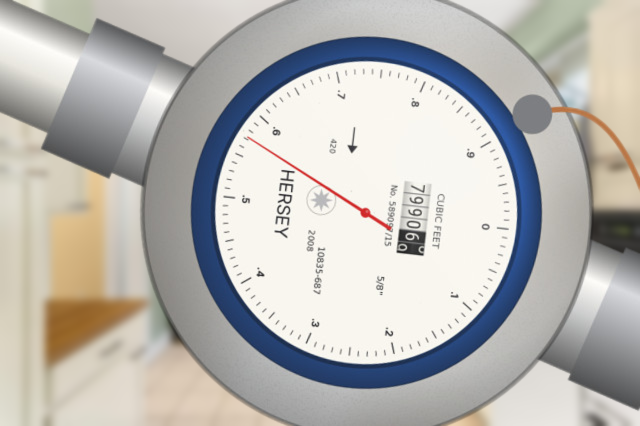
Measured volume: 799068.57 ft³
